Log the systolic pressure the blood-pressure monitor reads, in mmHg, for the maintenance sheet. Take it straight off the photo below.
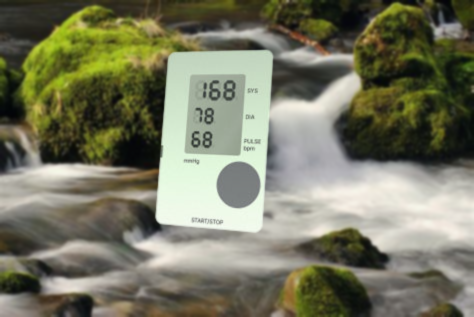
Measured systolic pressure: 168 mmHg
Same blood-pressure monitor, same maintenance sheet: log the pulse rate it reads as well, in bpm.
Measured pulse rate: 68 bpm
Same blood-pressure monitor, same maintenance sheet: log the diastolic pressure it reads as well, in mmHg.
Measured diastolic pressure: 78 mmHg
